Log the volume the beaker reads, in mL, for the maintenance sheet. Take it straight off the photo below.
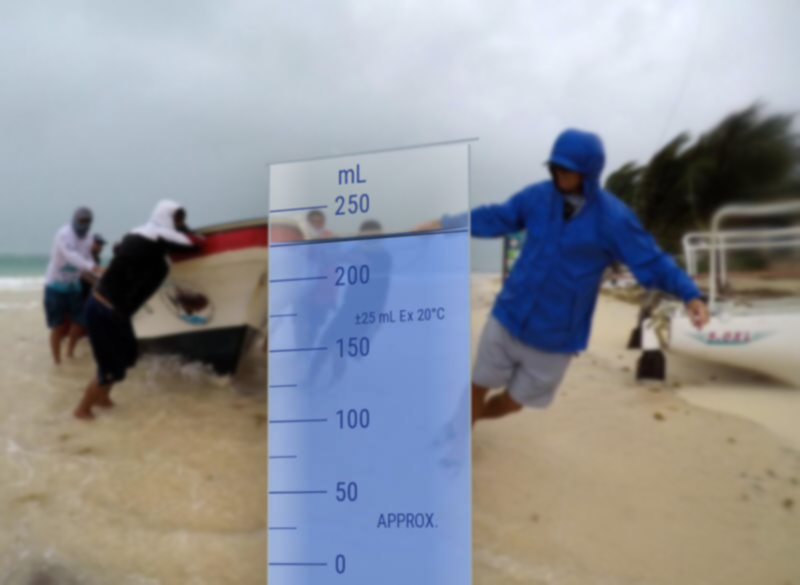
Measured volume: 225 mL
